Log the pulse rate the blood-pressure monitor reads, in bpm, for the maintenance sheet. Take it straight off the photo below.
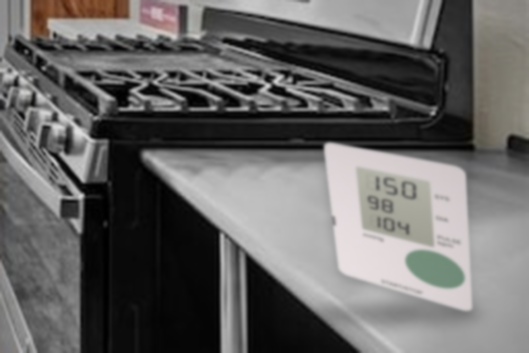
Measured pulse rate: 104 bpm
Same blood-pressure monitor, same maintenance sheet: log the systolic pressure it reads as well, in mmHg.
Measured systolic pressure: 150 mmHg
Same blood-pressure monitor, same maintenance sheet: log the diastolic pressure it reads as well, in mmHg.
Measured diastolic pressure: 98 mmHg
